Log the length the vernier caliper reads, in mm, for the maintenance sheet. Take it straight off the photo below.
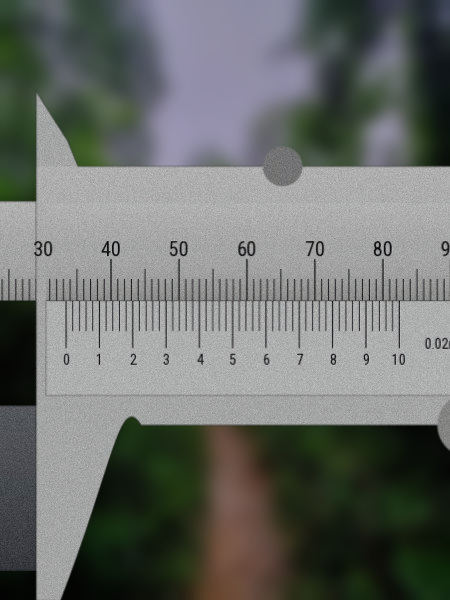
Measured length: 33.4 mm
